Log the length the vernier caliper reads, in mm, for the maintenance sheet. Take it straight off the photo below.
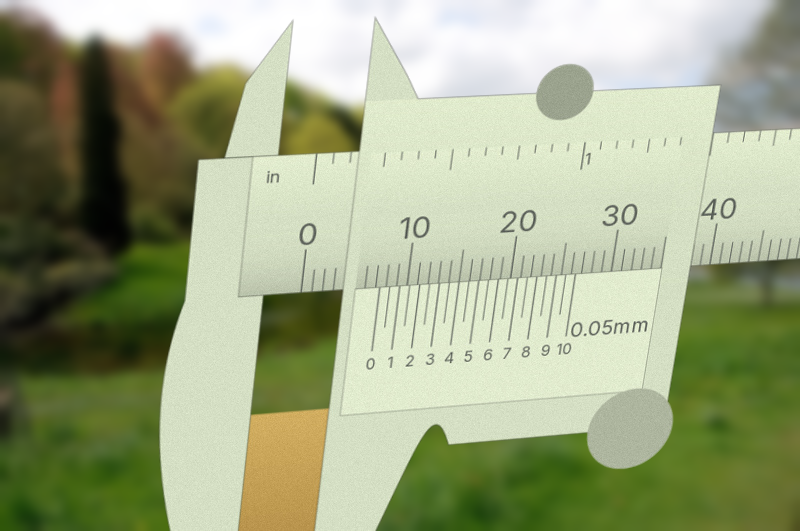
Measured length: 7.4 mm
